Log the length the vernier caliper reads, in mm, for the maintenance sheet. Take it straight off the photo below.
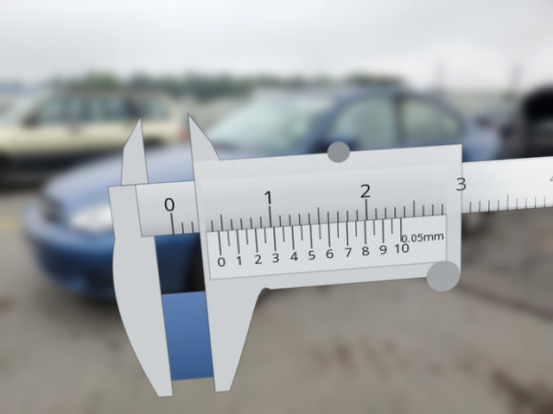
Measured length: 4.6 mm
